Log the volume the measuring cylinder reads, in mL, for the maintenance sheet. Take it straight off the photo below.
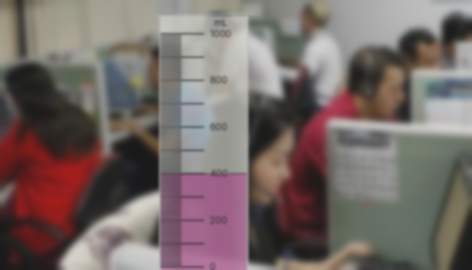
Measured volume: 400 mL
